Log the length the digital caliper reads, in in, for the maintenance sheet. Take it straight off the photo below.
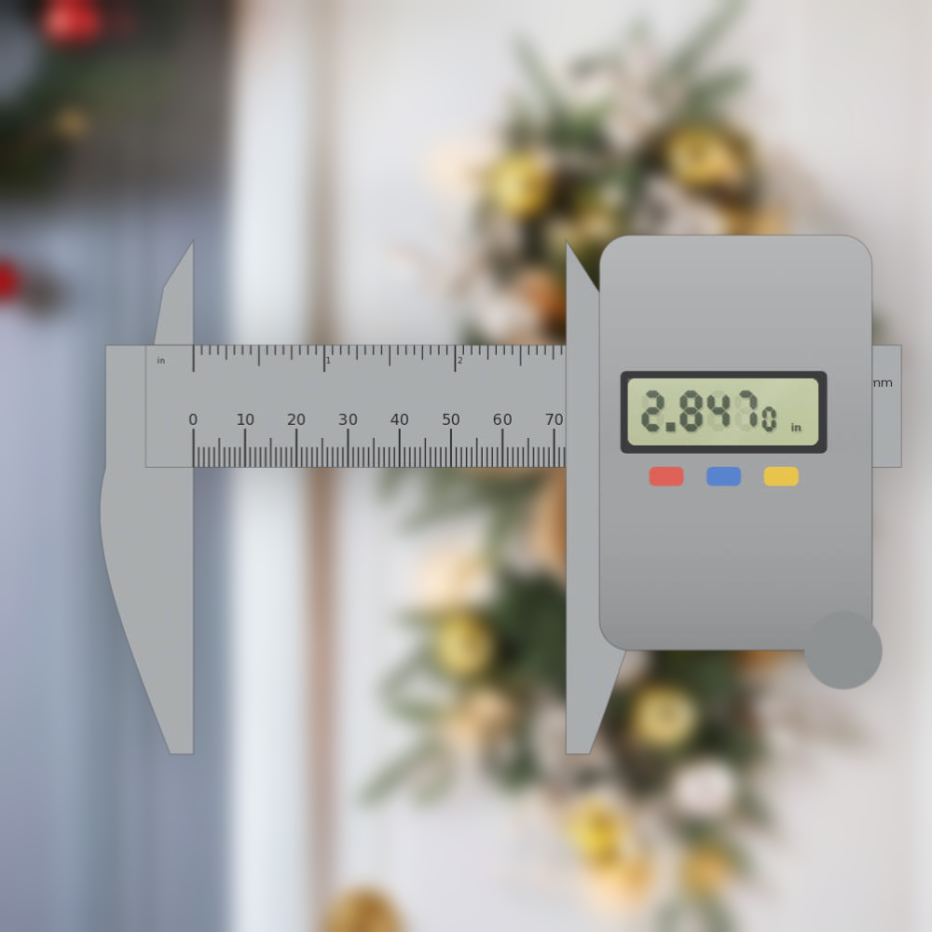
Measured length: 2.8470 in
